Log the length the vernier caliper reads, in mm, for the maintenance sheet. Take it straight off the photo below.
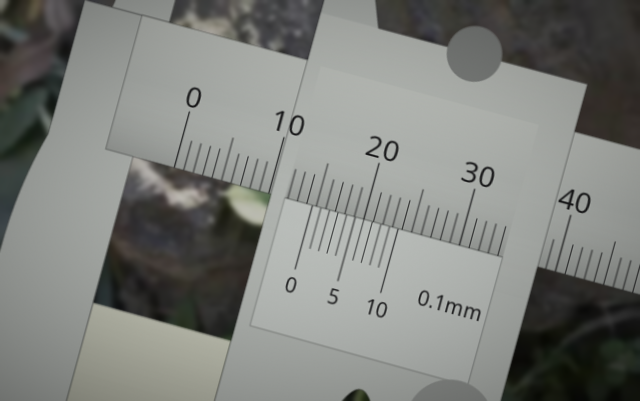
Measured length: 14.6 mm
